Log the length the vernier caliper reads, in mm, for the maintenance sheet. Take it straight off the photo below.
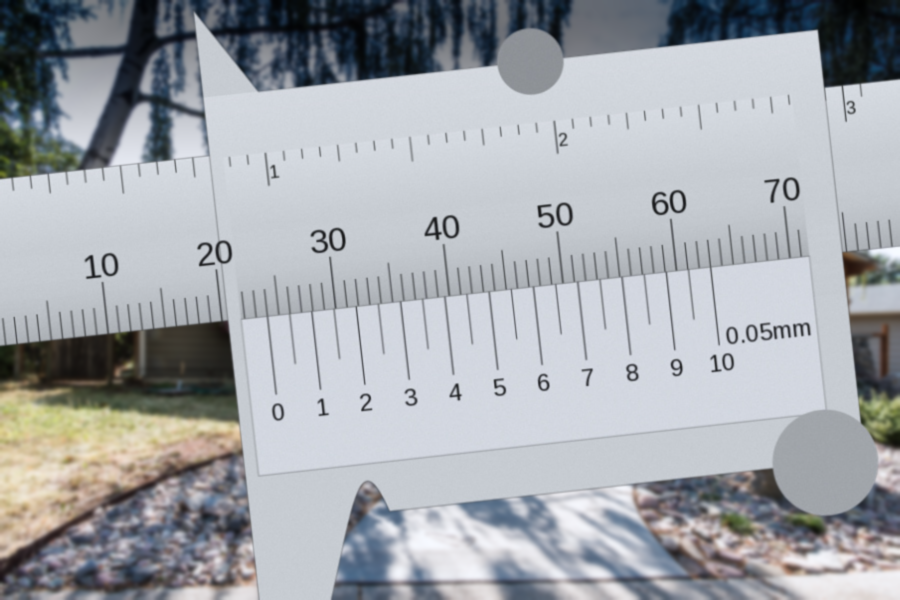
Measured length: 24.0 mm
